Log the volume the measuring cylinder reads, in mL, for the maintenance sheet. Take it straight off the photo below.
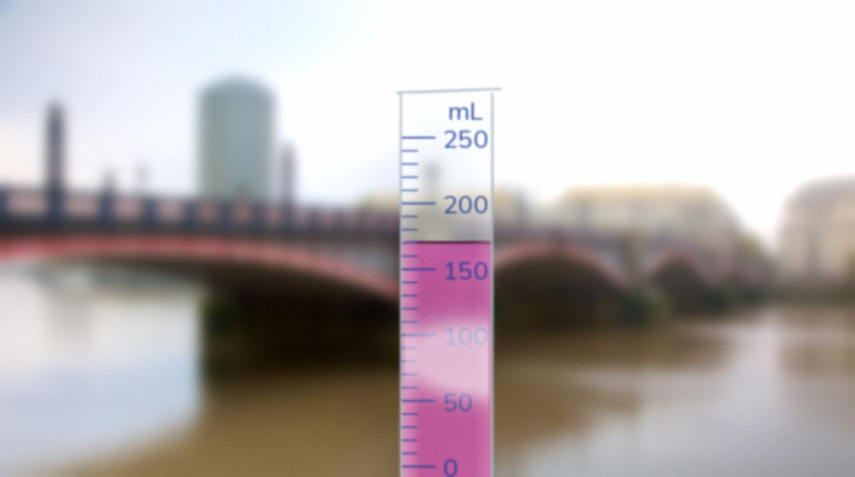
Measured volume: 170 mL
